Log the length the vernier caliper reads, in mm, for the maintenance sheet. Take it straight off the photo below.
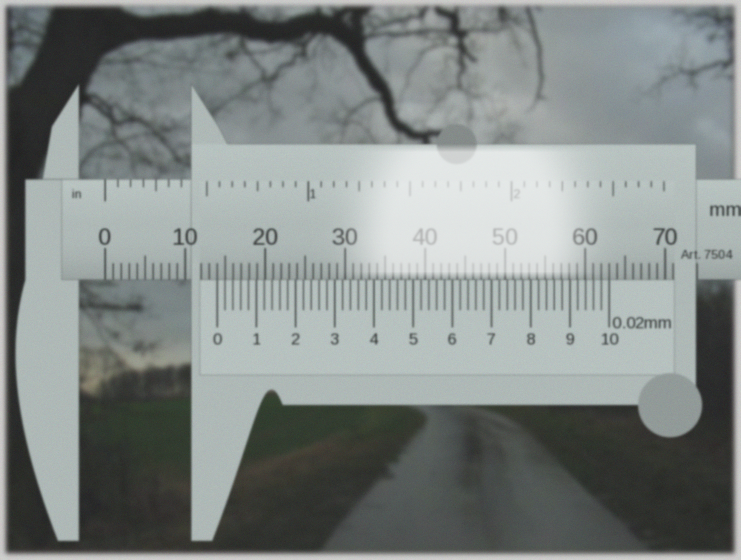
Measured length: 14.0 mm
